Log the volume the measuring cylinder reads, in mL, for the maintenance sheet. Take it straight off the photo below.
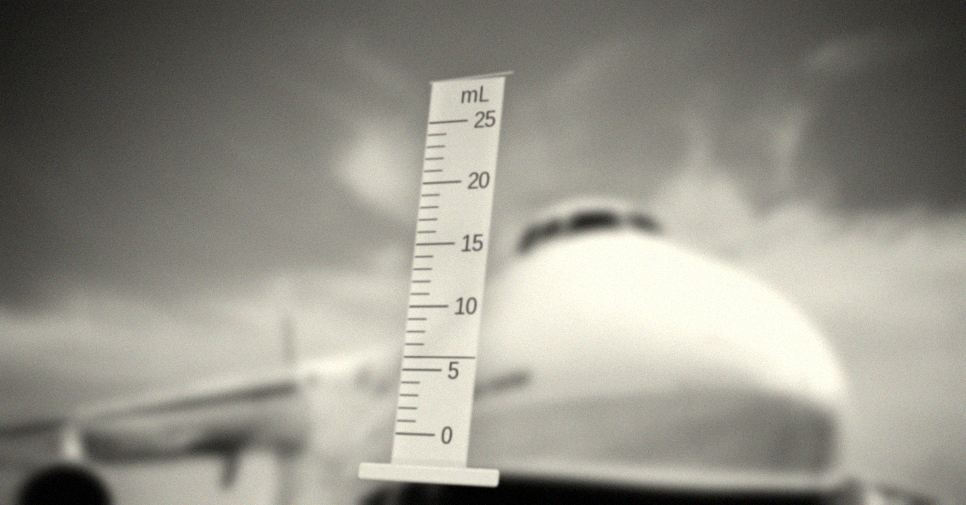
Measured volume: 6 mL
